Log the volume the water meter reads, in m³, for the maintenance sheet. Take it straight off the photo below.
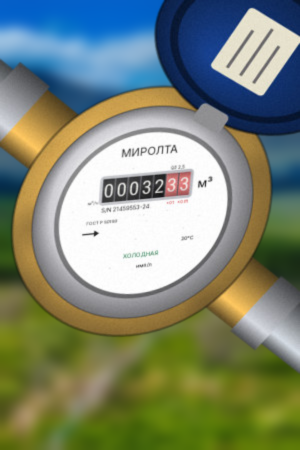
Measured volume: 32.33 m³
